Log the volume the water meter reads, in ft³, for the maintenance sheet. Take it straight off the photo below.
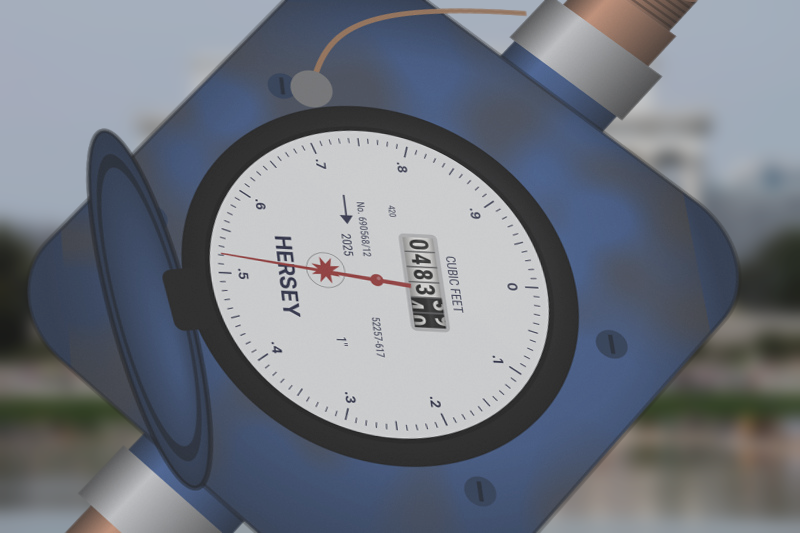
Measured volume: 48339.52 ft³
